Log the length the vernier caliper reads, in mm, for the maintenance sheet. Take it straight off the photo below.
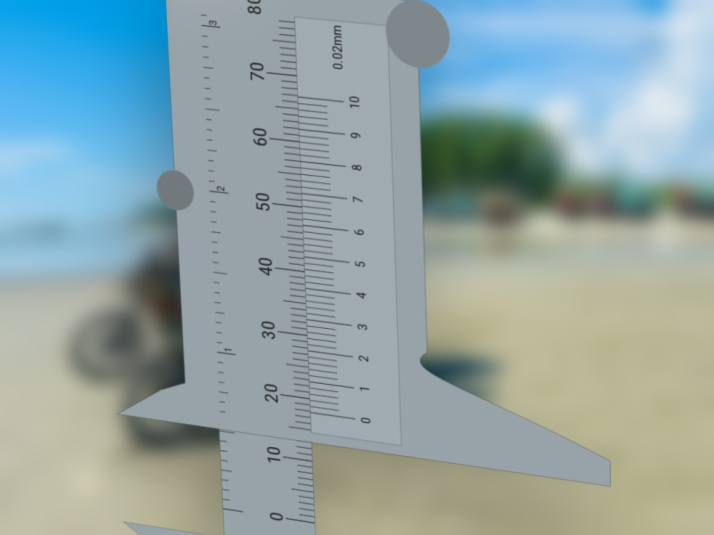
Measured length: 17.8 mm
